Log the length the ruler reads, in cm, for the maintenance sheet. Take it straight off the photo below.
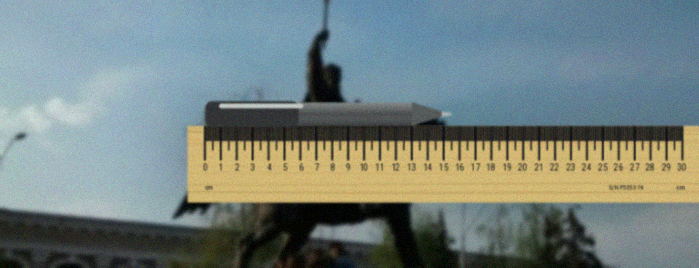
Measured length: 15.5 cm
